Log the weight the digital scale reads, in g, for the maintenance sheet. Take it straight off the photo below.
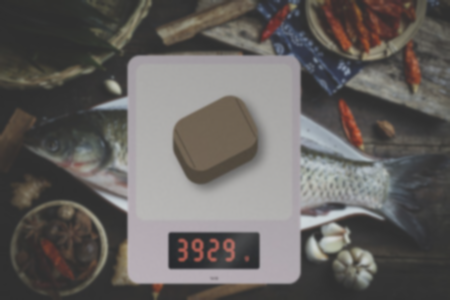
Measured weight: 3929 g
